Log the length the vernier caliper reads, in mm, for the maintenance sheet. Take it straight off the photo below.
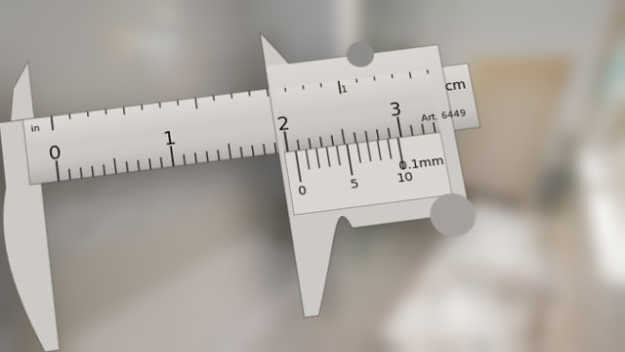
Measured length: 20.7 mm
